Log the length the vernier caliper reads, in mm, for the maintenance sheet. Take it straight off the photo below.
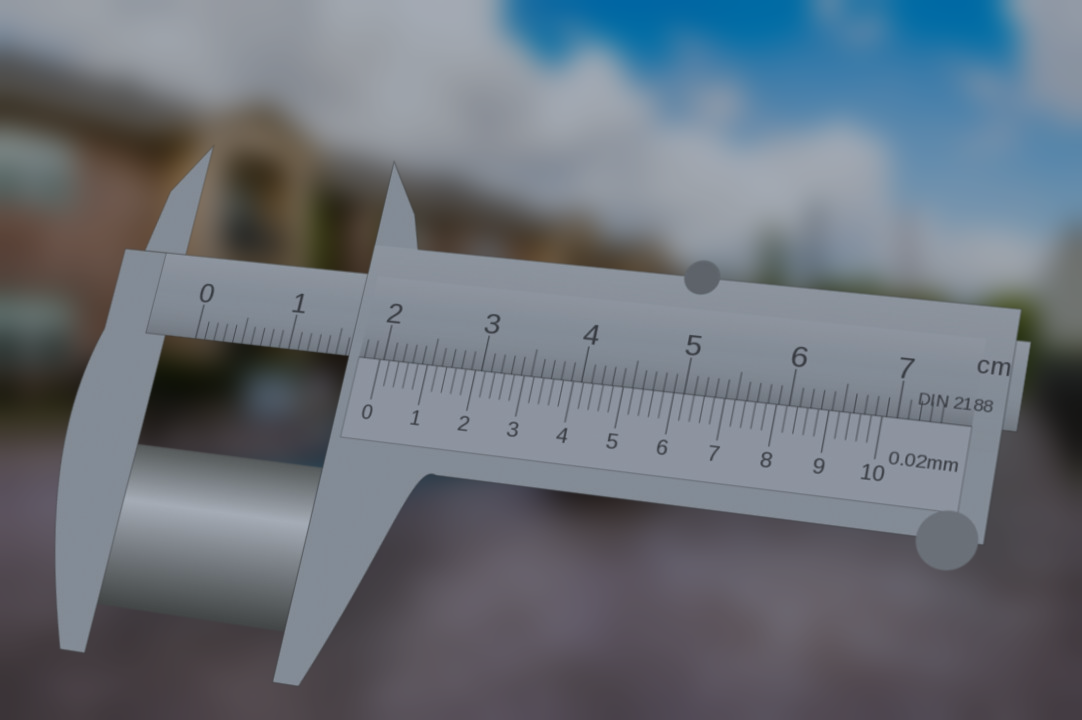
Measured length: 19.6 mm
